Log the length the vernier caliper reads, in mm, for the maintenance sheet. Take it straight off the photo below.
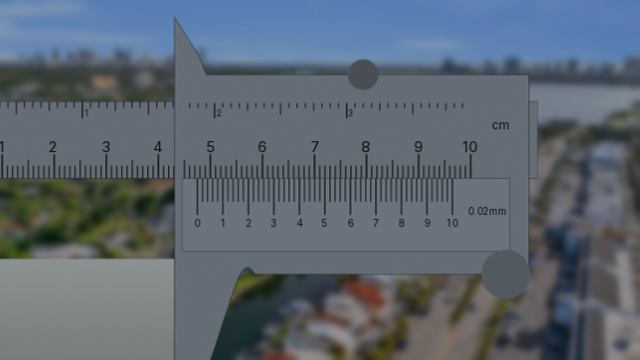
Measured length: 47.5 mm
